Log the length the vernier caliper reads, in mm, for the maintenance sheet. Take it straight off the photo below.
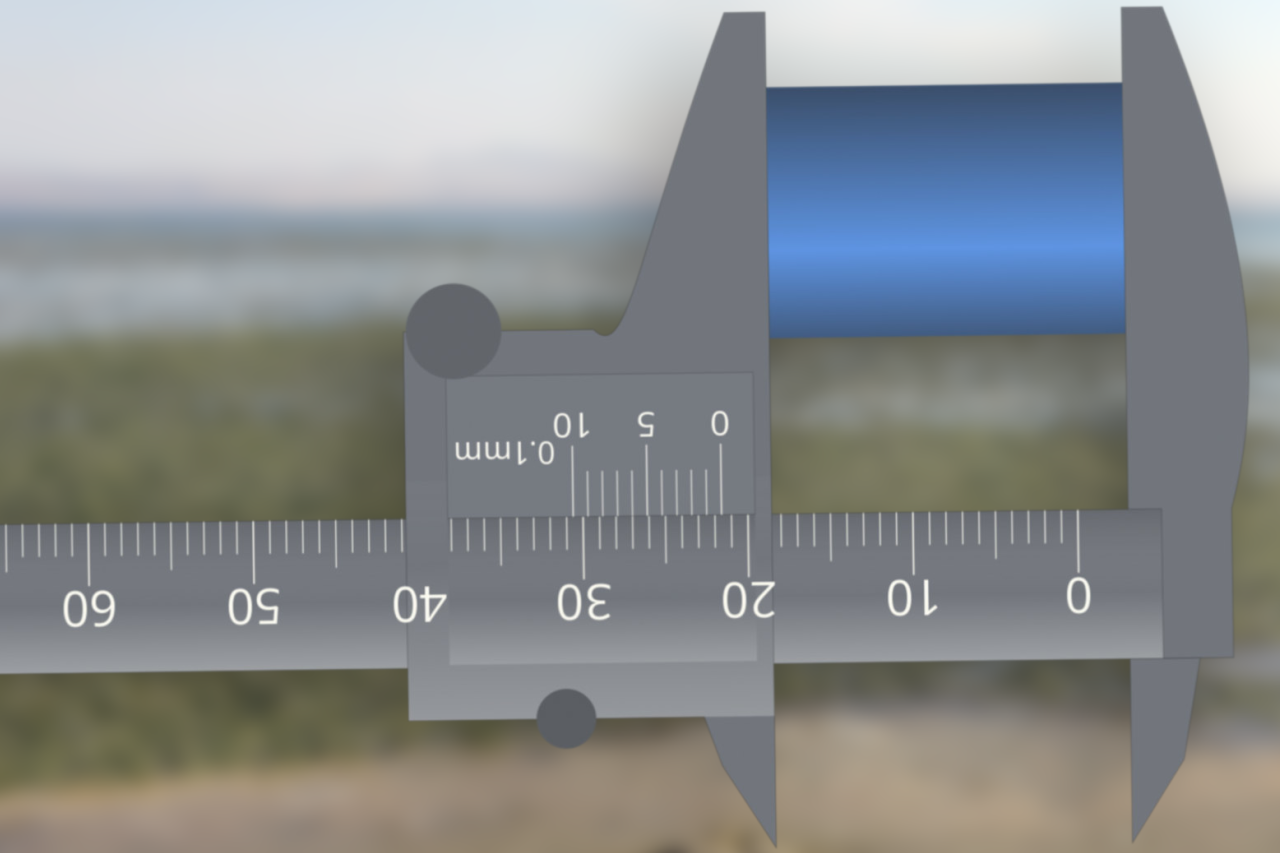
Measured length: 21.6 mm
